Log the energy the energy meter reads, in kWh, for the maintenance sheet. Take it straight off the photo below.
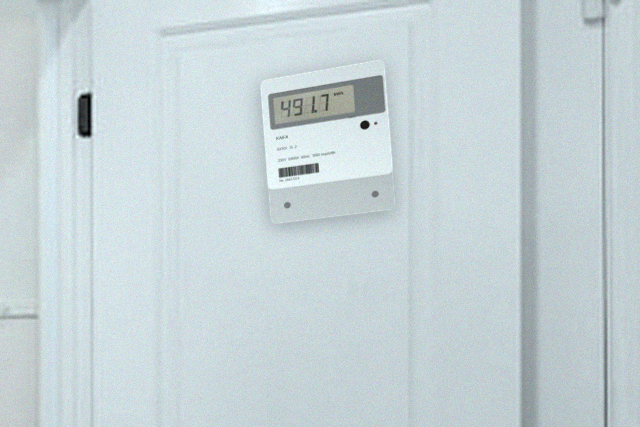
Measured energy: 491.7 kWh
